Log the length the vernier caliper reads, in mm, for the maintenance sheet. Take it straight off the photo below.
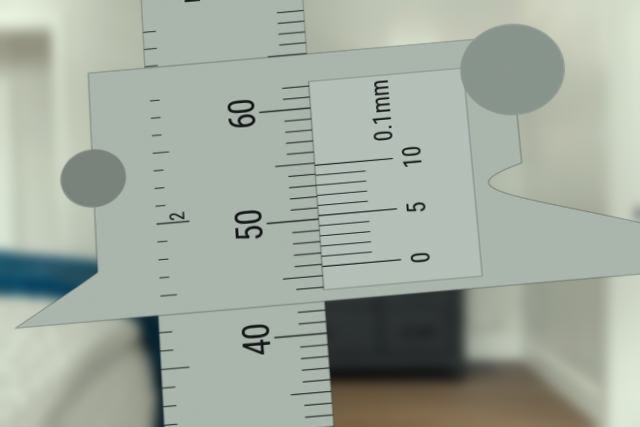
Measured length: 45.8 mm
